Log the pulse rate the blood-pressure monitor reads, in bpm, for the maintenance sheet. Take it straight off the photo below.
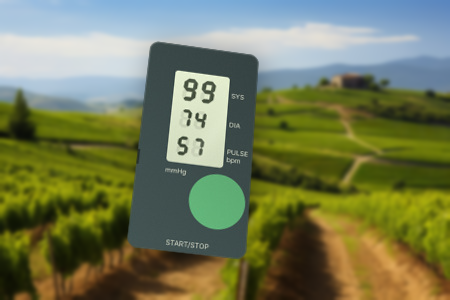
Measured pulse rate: 57 bpm
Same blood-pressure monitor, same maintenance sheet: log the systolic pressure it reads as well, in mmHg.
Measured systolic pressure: 99 mmHg
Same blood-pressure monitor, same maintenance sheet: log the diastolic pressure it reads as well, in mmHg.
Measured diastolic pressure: 74 mmHg
